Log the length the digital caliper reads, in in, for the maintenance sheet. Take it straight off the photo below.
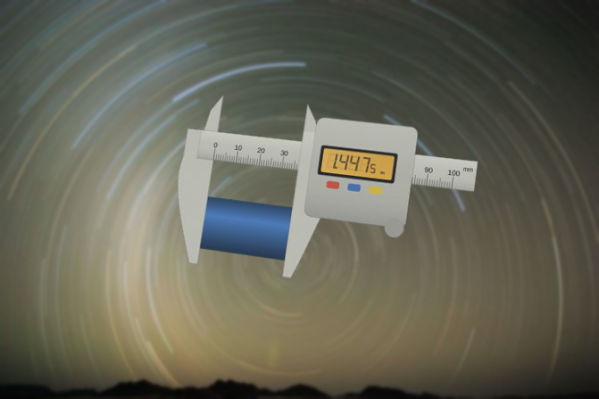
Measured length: 1.4475 in
